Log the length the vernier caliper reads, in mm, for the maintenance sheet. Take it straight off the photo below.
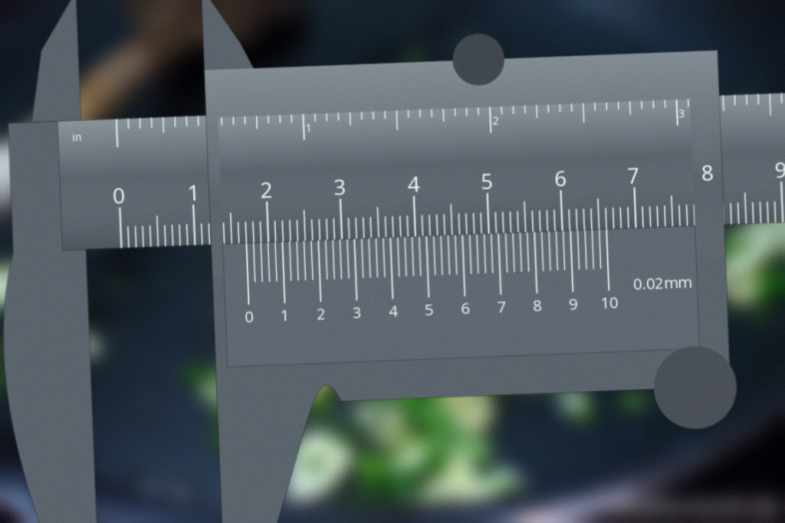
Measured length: 17.0 mm
